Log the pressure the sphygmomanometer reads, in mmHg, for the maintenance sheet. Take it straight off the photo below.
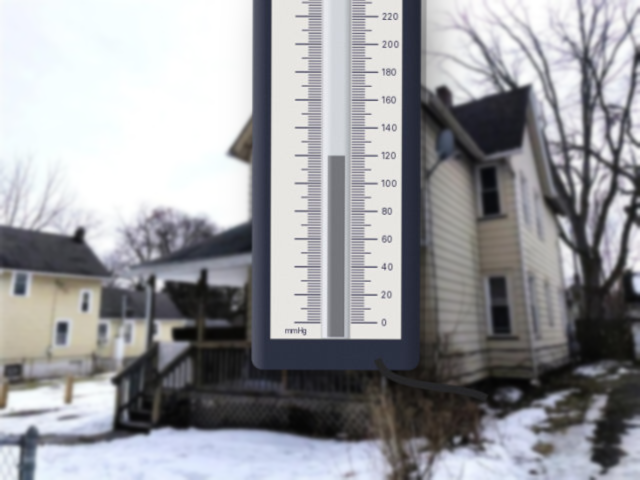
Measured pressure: 120 mmHg
